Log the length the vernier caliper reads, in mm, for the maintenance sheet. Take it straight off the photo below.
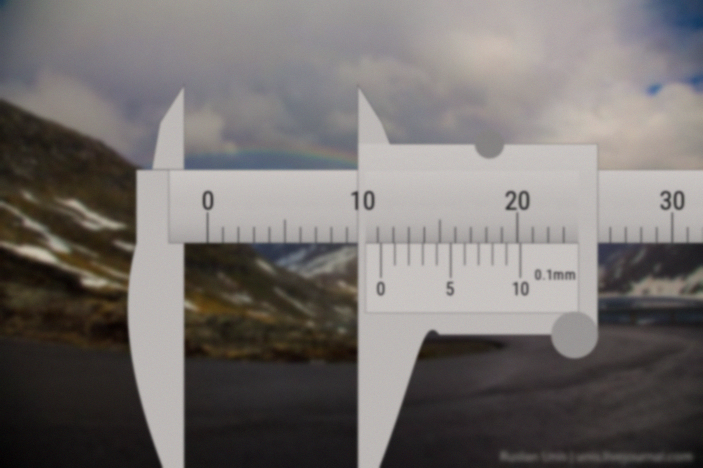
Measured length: 11.2 mm
